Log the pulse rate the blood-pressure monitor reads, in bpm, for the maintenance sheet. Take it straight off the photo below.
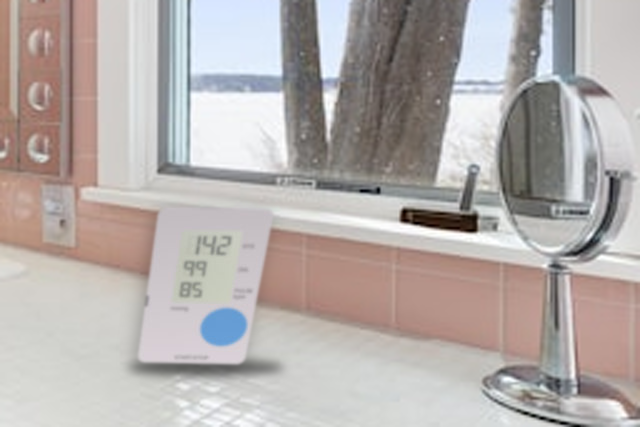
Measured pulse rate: 85 bpm
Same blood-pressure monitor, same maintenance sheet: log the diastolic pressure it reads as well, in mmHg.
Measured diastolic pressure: 99 mmHg
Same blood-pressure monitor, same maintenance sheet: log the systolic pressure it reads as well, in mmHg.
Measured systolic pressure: 142 mmHg
